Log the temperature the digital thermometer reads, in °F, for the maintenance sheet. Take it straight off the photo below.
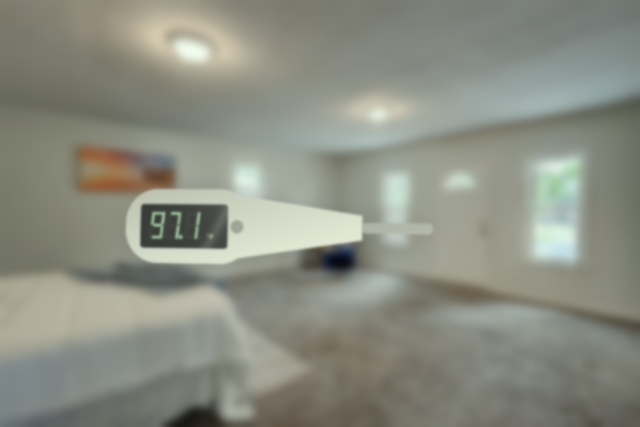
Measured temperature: 97.1 °F
